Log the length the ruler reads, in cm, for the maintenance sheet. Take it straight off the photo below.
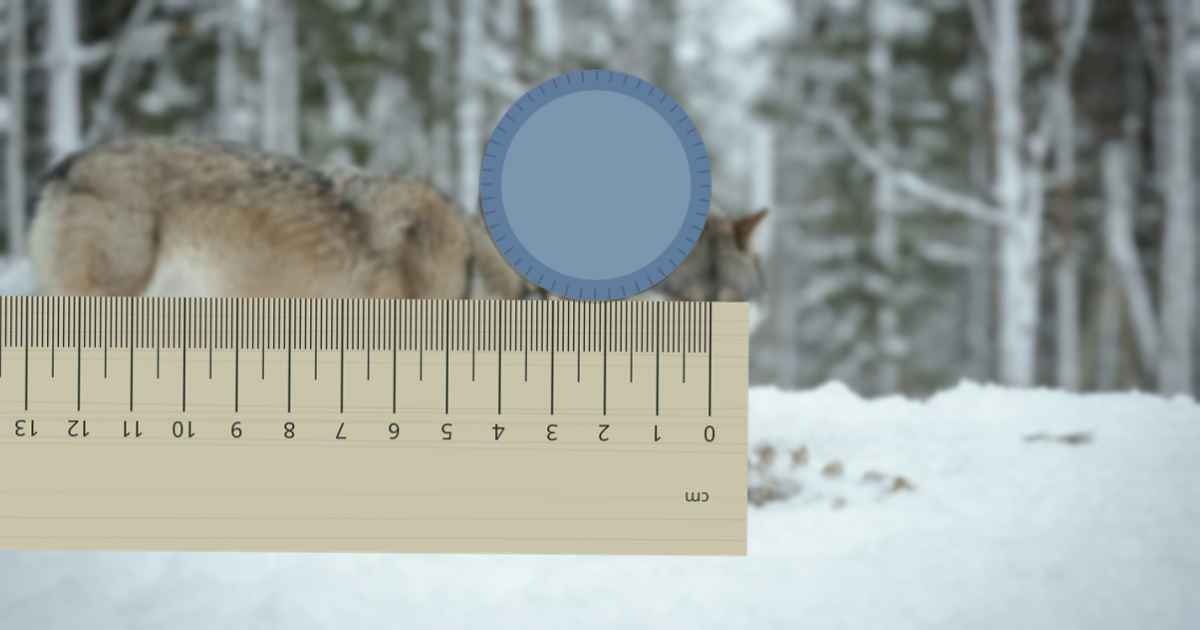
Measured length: 4.4 cm
